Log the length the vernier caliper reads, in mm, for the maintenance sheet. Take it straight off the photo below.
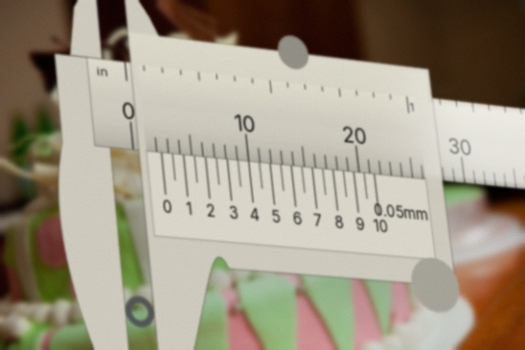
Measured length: 2.4 mm
